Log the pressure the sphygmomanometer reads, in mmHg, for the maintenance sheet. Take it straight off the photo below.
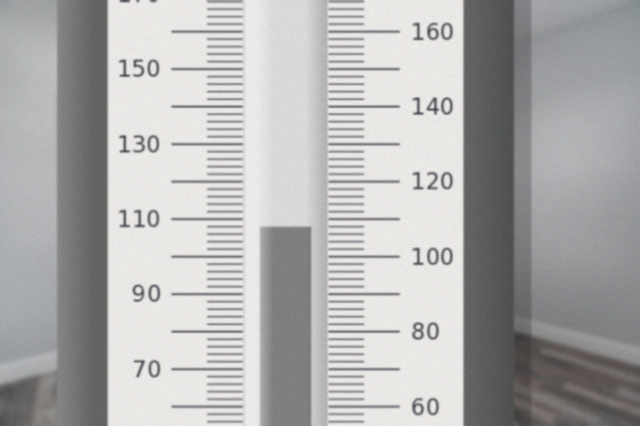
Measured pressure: 108 mmHg
